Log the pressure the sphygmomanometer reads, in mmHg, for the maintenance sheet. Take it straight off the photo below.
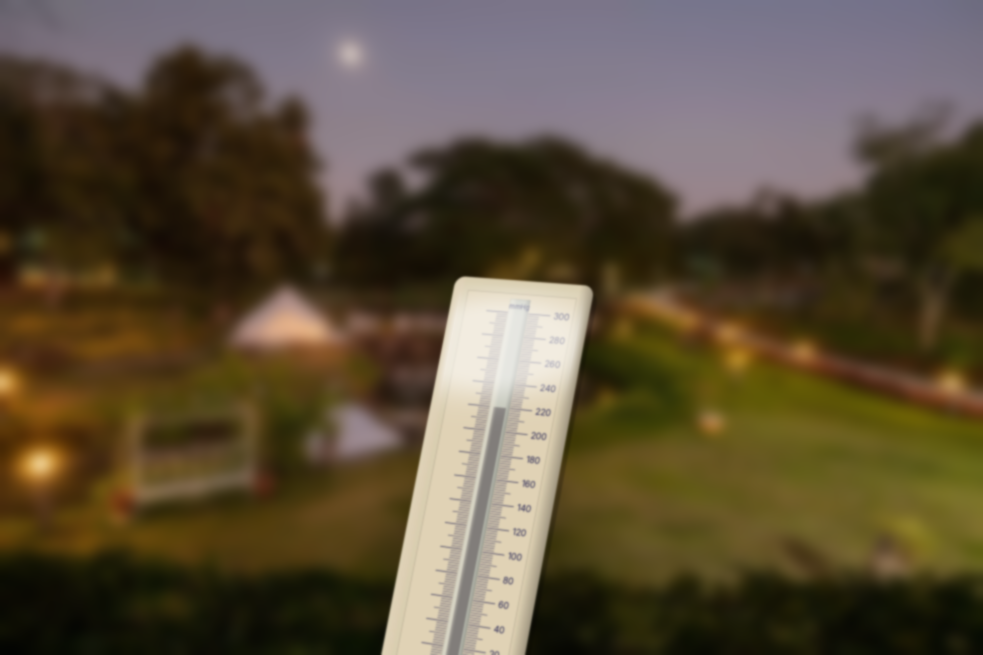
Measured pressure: 220 mmHg
